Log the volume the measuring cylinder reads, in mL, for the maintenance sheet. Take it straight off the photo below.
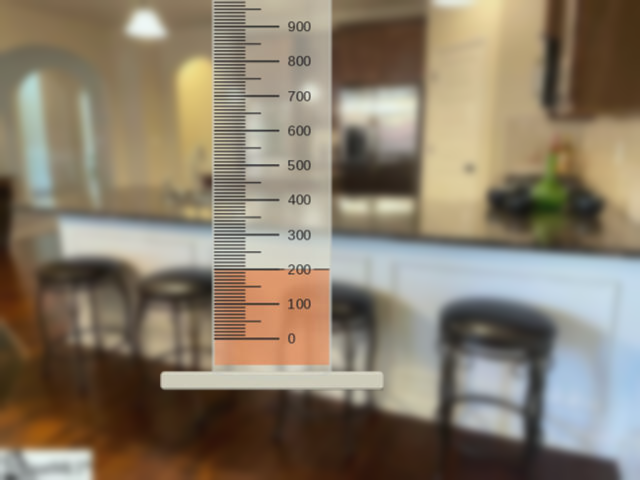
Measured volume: 200 mL
